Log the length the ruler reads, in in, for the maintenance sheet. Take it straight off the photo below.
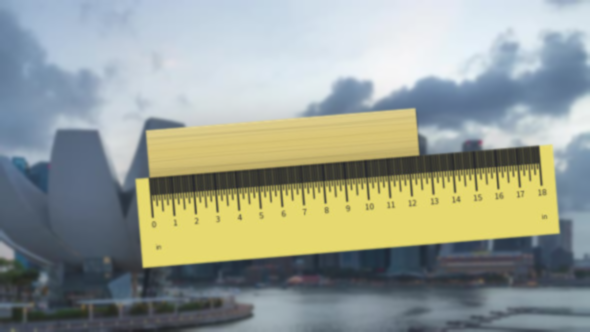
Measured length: 12.5 in
